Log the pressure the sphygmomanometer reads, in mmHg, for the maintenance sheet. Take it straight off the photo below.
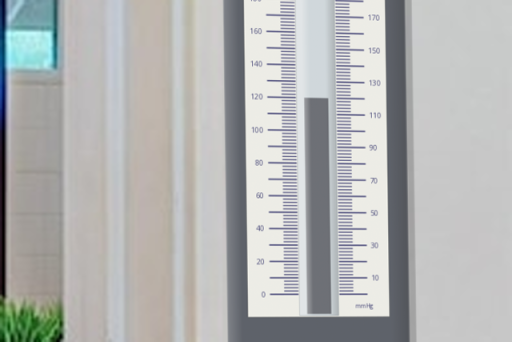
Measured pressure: 120 mmHg
